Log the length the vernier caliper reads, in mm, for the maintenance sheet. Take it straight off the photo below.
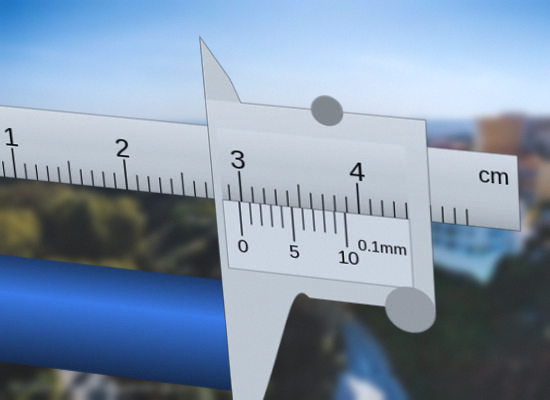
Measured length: 29.8 mm
